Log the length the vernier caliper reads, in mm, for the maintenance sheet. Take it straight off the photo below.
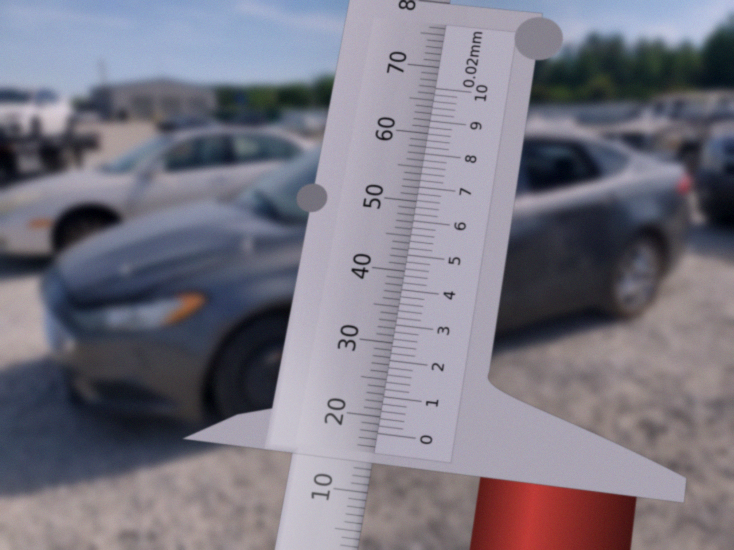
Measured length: 17.8 mm
